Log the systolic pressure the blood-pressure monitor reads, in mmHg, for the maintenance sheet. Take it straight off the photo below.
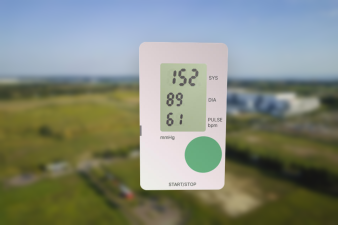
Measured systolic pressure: 152 mmHg
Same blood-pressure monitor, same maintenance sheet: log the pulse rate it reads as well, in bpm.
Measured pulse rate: 61 bpm
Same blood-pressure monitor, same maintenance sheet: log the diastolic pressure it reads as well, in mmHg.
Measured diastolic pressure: 89 mmHg
